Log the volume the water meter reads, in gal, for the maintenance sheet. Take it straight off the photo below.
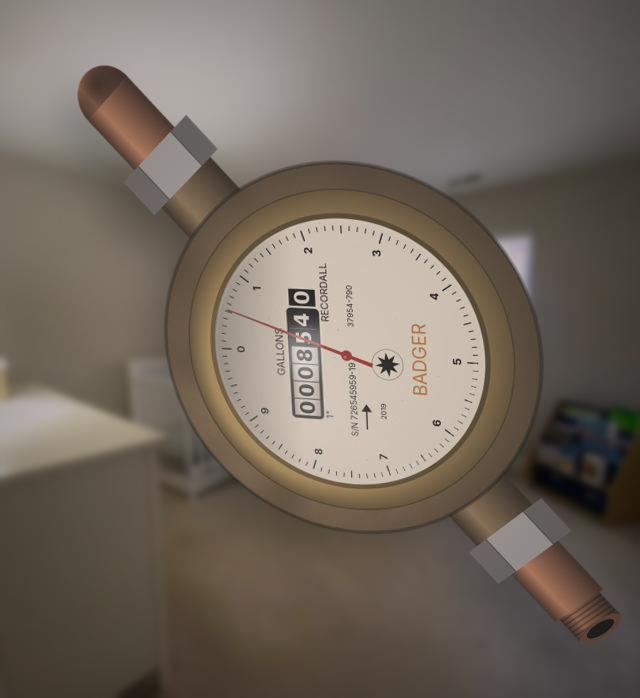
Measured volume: 8540.5 gal
